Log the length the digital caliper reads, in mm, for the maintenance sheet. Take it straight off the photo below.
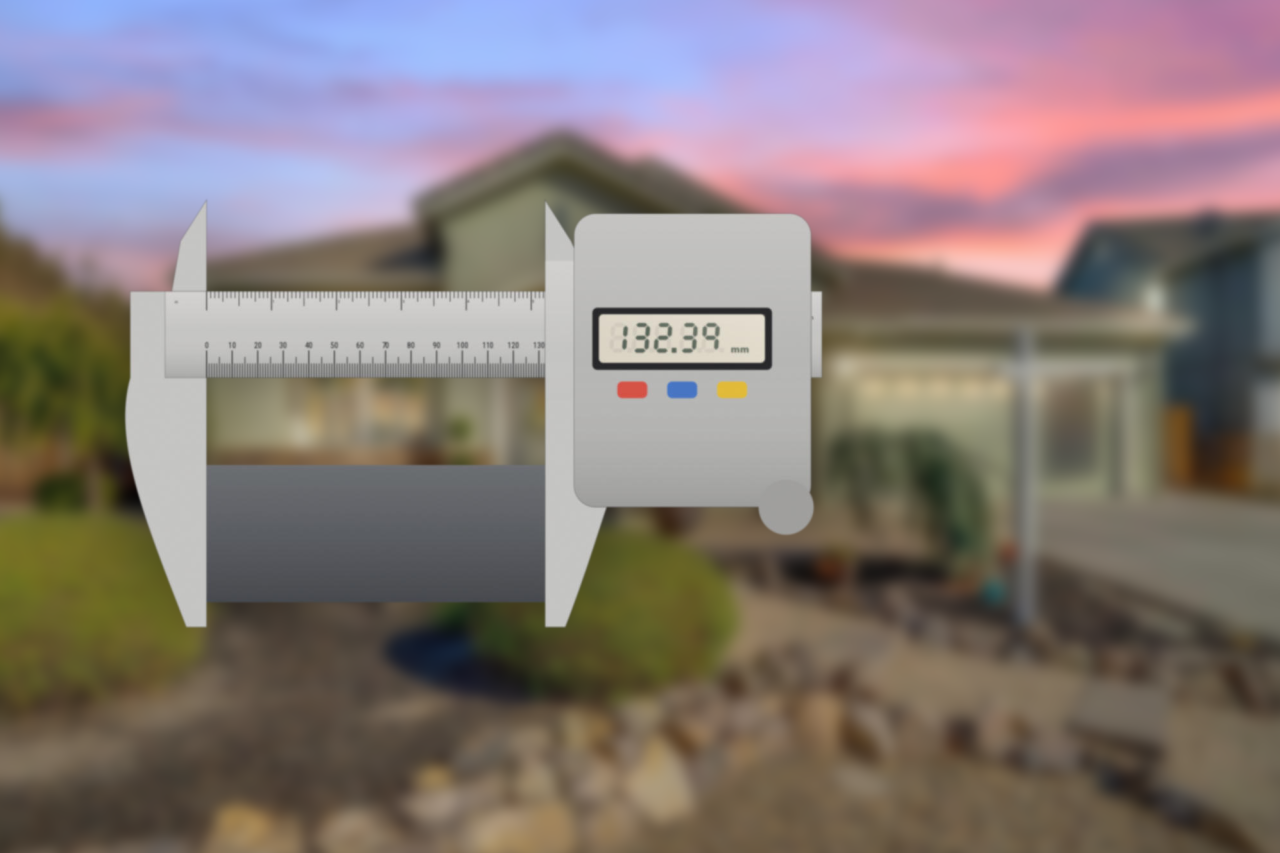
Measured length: 132.39 mm
